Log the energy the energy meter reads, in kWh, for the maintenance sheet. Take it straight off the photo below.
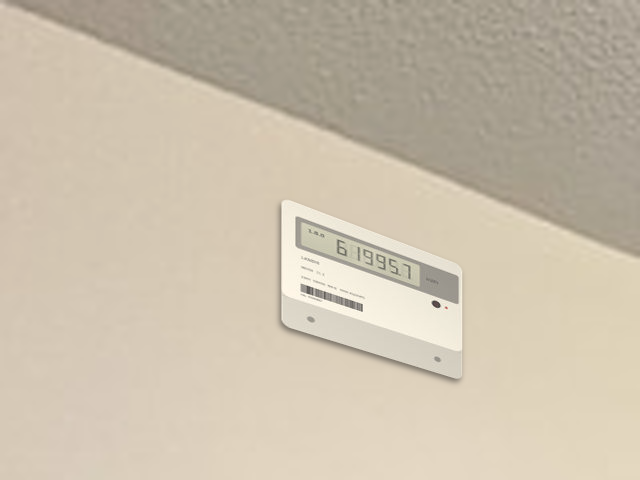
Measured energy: 61995.7 kWh
